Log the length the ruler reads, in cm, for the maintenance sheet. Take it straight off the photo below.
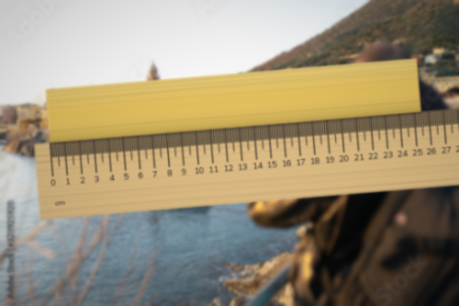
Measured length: 25.5 cm
